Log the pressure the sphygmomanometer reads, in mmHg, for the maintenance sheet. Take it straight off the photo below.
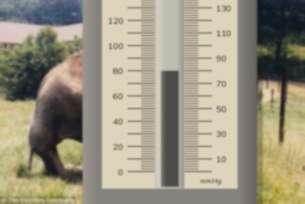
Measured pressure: 80 mmHg
